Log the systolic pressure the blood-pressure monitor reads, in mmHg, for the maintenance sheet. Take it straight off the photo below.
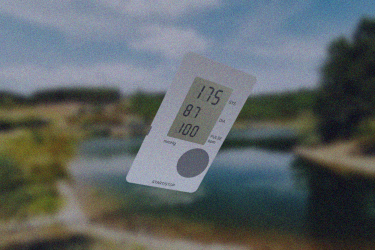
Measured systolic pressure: 175 mmHg
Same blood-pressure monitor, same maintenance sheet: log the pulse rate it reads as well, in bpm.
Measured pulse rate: 100 bpm
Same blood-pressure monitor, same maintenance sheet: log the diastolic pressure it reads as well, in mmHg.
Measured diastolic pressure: 87 mmHg
